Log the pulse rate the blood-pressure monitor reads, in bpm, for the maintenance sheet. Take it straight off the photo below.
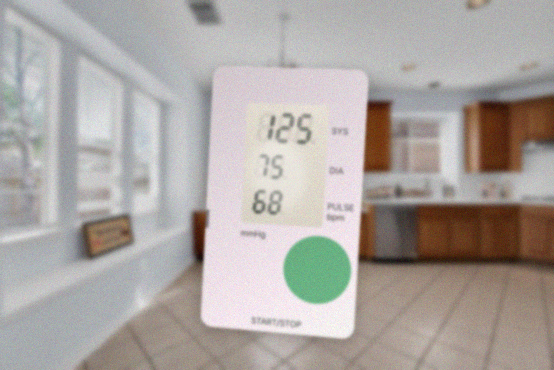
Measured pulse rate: 68 bpm
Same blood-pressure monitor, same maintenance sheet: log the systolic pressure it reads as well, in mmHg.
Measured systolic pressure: 125 mmHg
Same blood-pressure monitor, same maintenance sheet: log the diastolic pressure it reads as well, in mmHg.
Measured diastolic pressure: 75 mmHg
